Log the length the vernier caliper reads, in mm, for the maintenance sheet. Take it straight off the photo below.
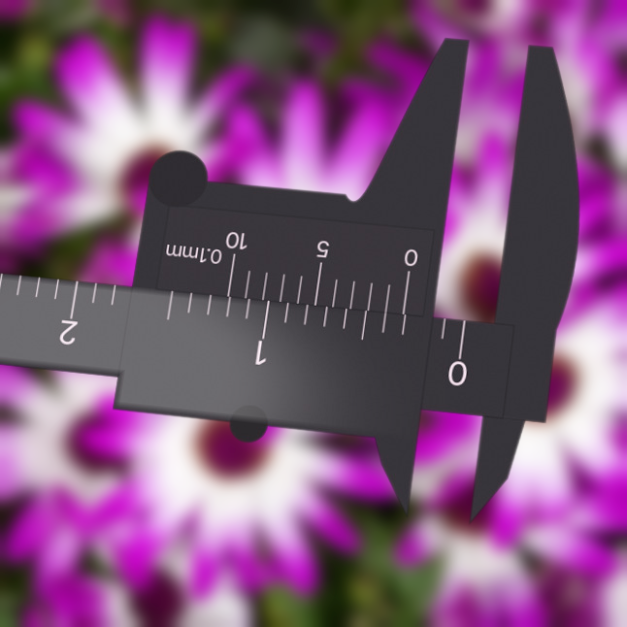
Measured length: 3.1 mm
